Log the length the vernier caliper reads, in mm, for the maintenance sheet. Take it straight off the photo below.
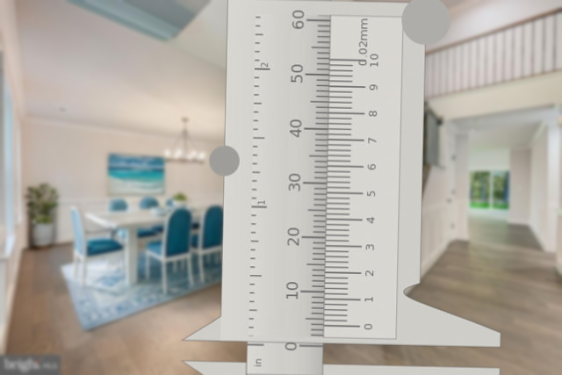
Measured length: 3.8 mm
